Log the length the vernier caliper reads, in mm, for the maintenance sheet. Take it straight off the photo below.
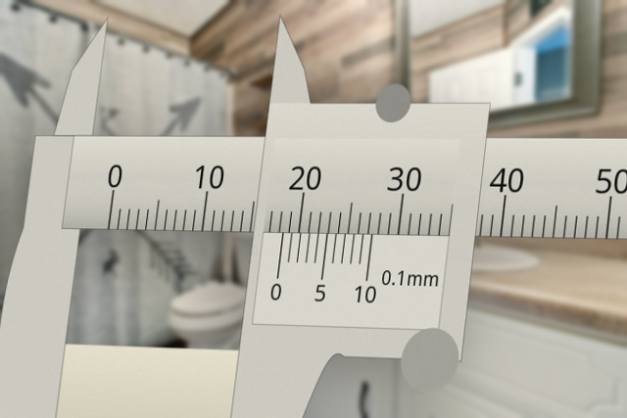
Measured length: 18.4 mm
